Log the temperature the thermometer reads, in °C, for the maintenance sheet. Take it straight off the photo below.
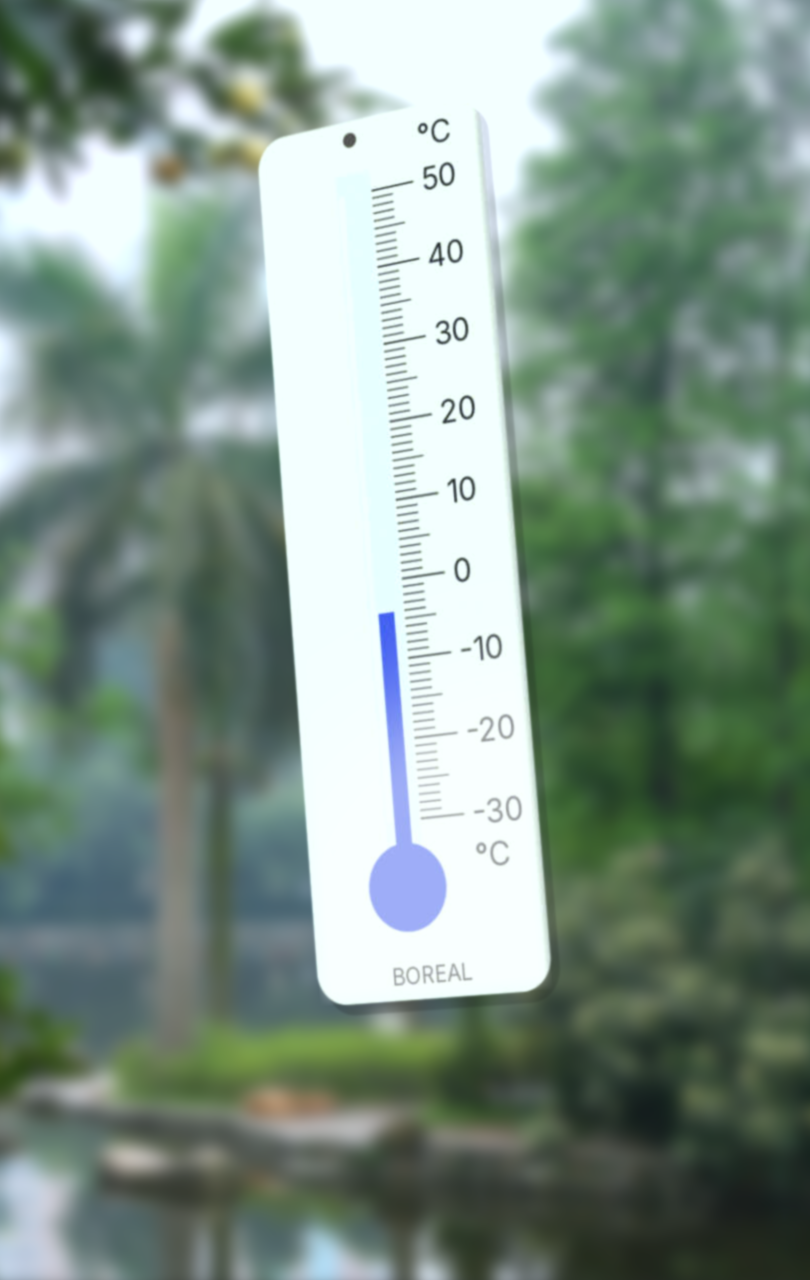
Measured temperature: -4 °C
